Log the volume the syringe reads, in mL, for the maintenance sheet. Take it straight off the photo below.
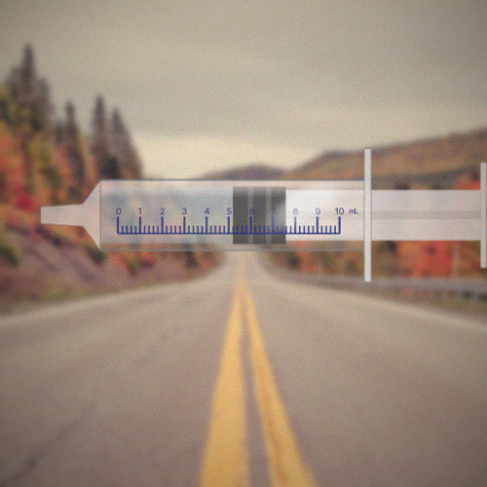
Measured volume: 5.2 mL
